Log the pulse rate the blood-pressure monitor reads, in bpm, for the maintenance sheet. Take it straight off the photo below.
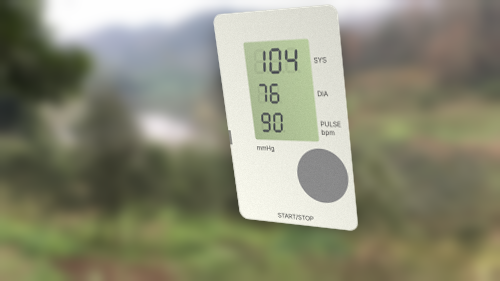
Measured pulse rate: 90 bpm
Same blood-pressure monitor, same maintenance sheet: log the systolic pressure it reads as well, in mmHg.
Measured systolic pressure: 104 mmHg
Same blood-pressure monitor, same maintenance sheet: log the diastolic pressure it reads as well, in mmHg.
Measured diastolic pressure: 76 mmHg
